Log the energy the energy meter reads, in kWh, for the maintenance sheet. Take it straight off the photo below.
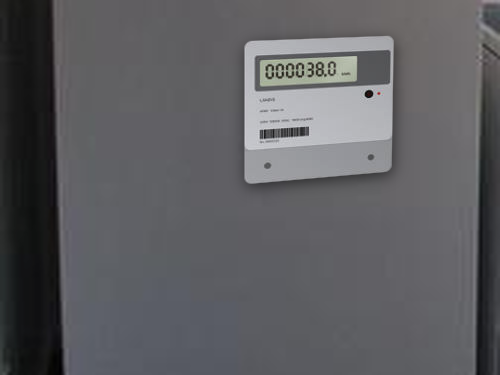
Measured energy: 38.0 kWh
